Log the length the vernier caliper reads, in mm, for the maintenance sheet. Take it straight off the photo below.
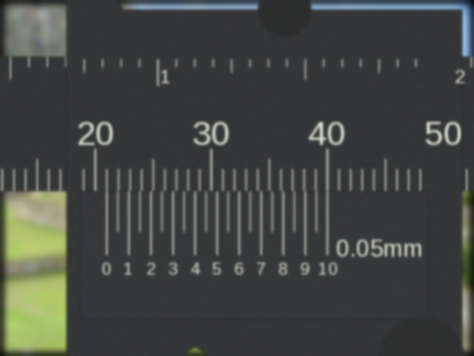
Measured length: 21.0 mm
